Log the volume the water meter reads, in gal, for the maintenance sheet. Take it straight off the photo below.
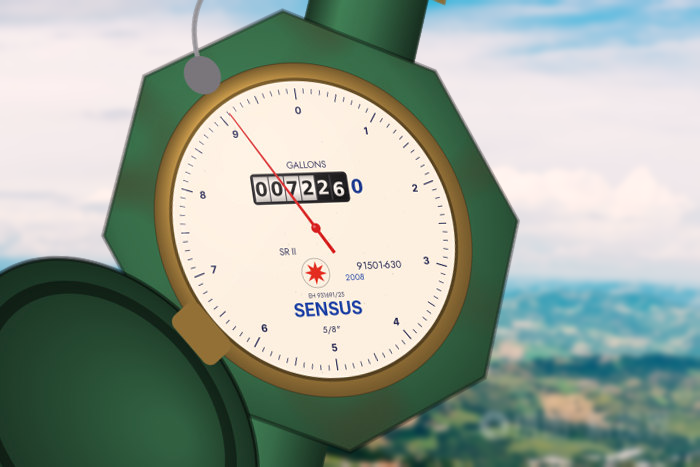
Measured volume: 72259.1 gal
